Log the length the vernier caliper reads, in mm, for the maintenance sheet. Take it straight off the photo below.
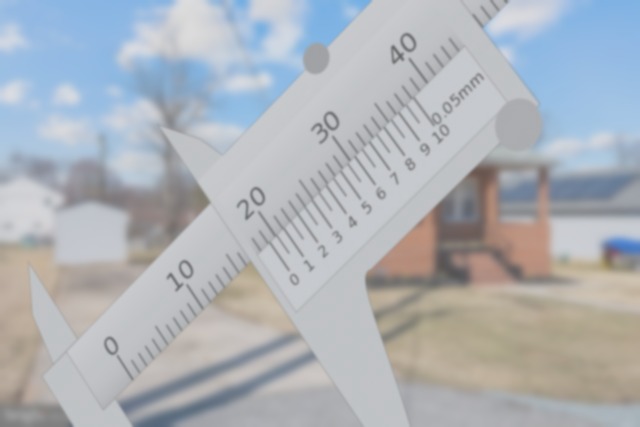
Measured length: 19.2 mm
